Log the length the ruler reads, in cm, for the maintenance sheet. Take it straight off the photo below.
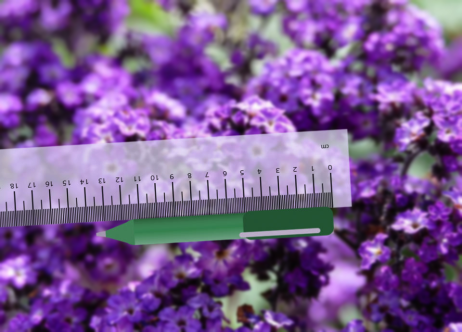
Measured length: 13.5 cm
